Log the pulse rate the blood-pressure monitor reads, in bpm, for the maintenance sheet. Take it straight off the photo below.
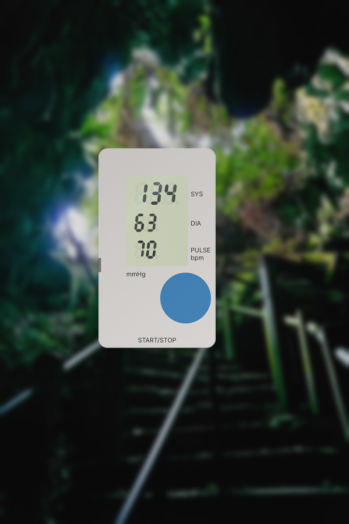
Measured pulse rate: 70 bpm
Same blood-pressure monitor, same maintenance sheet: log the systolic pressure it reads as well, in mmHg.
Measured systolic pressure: 134 mmHg
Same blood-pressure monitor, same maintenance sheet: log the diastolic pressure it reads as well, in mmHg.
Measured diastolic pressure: 63 mmHg
